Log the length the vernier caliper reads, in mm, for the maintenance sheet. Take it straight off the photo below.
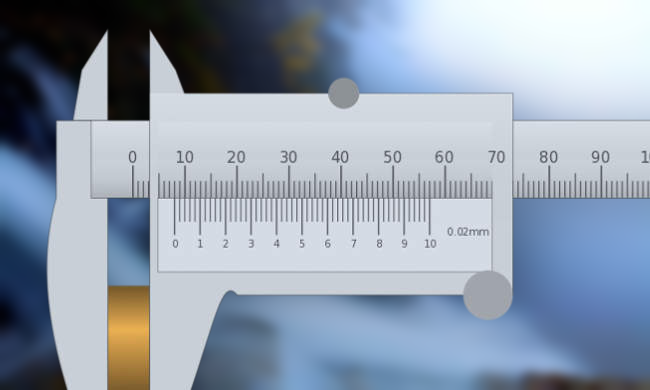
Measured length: 8.0 mm
